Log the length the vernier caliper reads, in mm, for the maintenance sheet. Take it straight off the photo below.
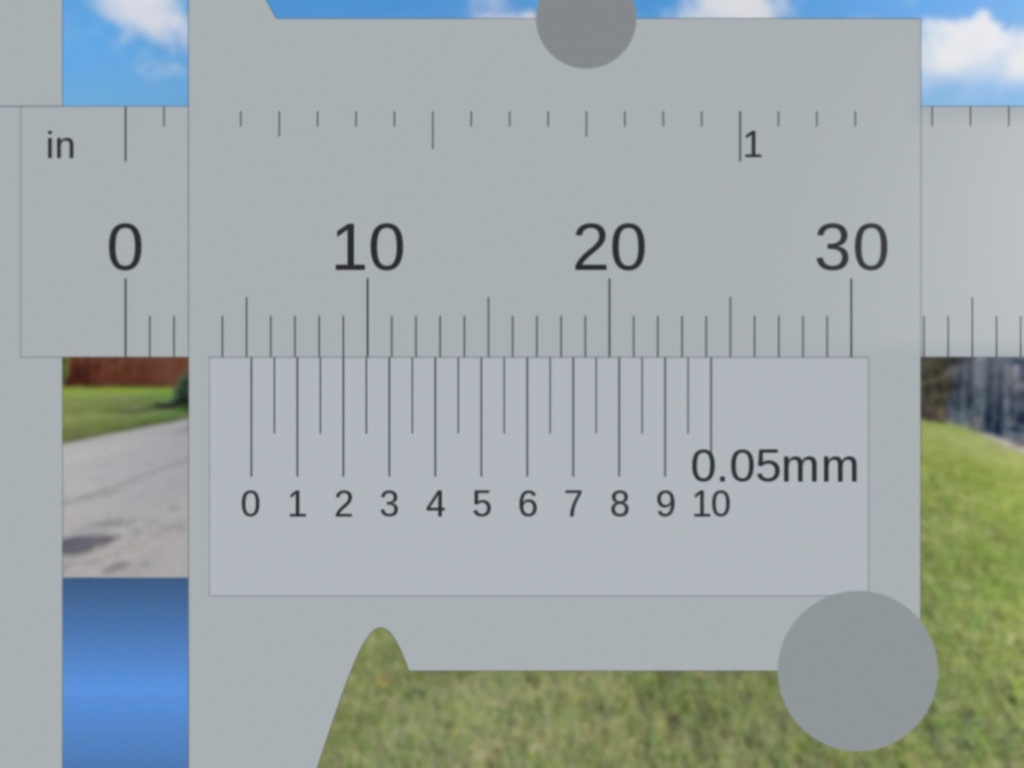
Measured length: 5.2 mm
